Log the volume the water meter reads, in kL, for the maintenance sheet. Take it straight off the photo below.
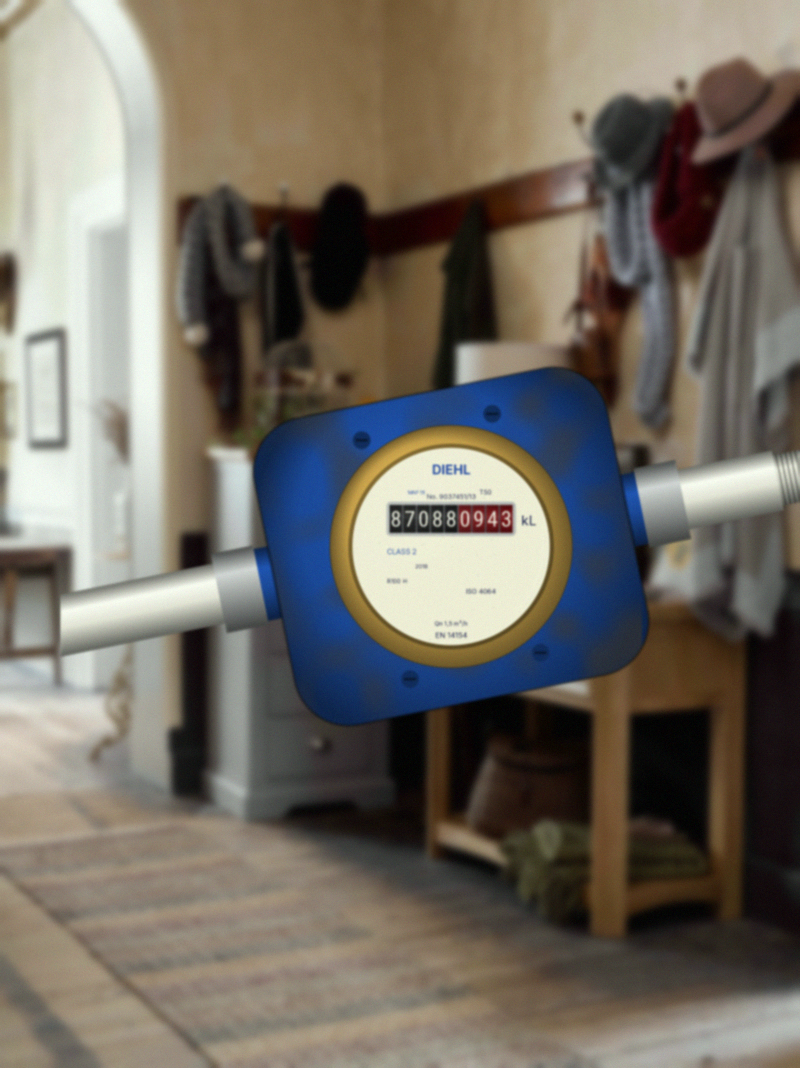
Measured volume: 87088.0943 kL
